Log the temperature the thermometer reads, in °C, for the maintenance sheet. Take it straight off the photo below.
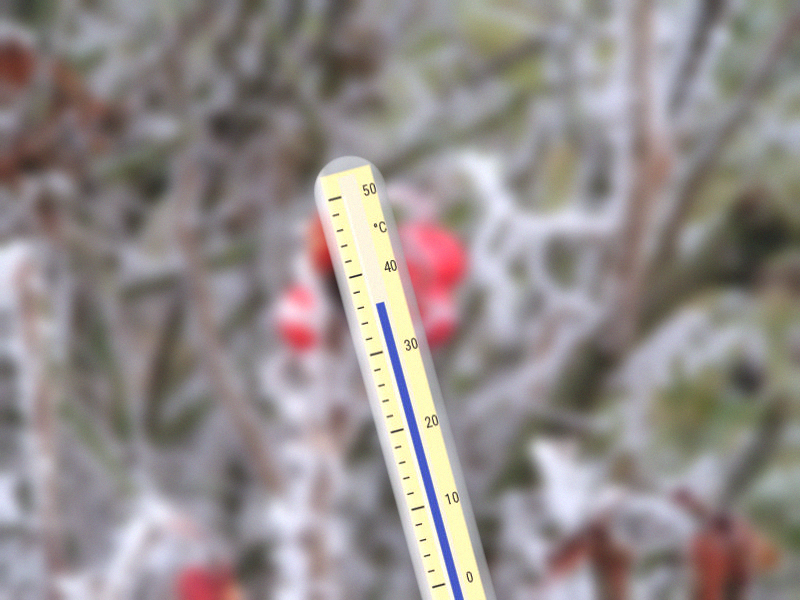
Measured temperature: 36 °C
